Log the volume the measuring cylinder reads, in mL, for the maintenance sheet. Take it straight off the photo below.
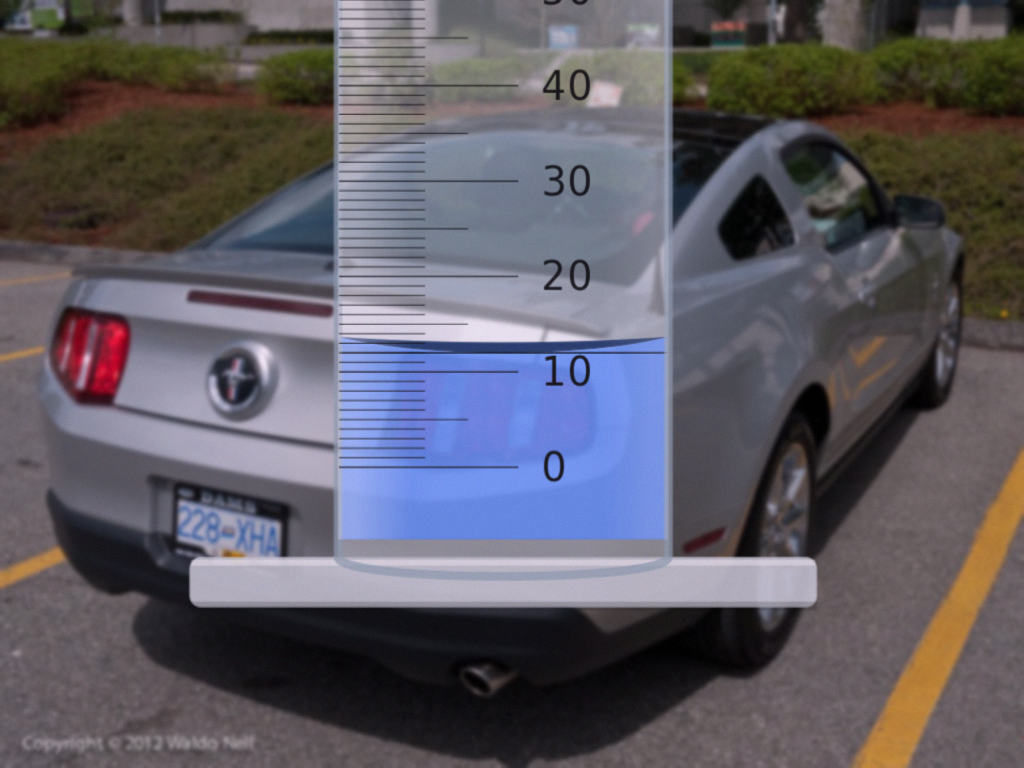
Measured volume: 12 mL
